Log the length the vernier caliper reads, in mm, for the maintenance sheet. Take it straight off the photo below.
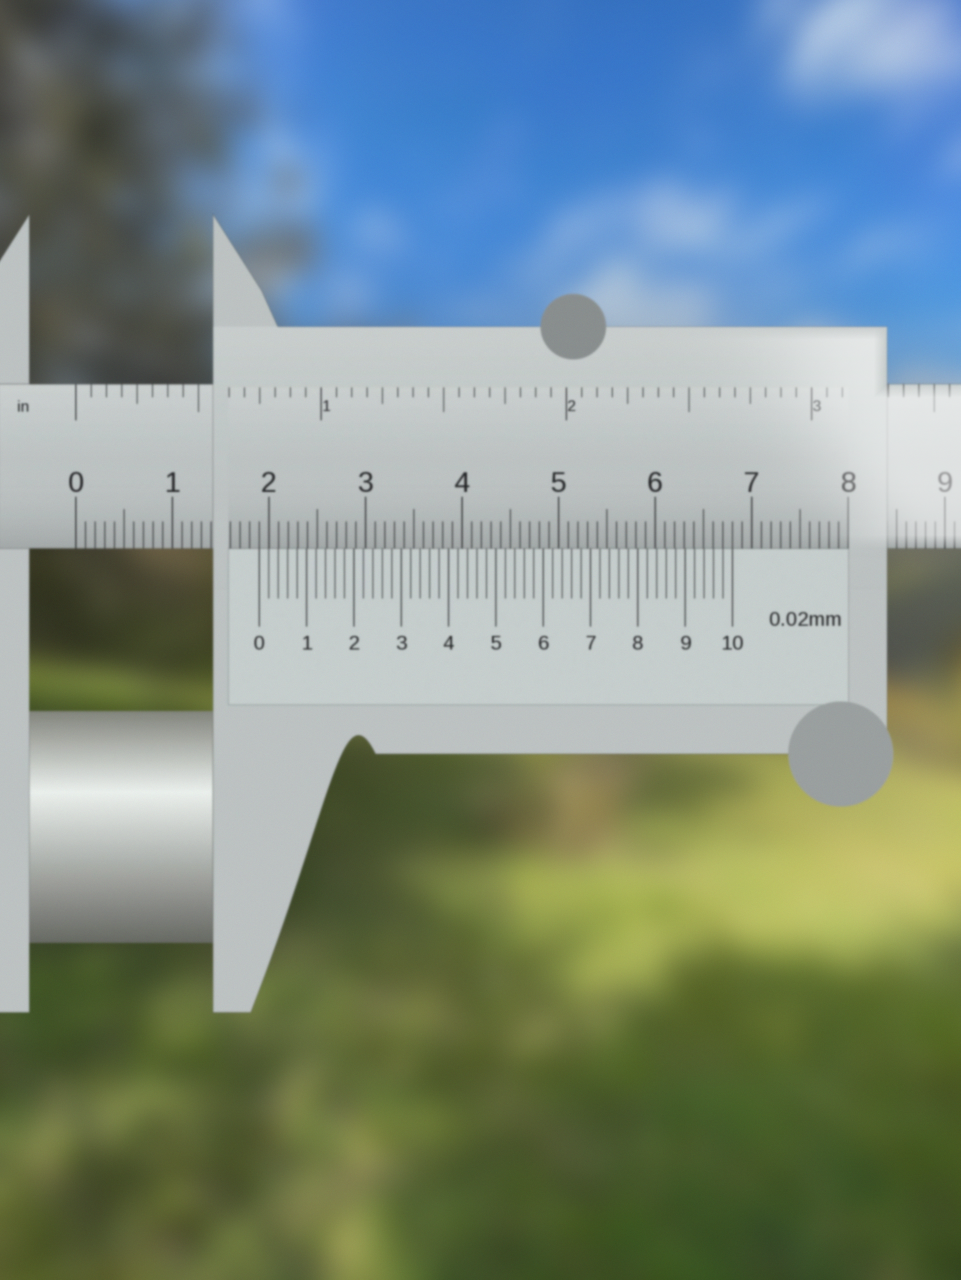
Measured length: 19.0 mm
